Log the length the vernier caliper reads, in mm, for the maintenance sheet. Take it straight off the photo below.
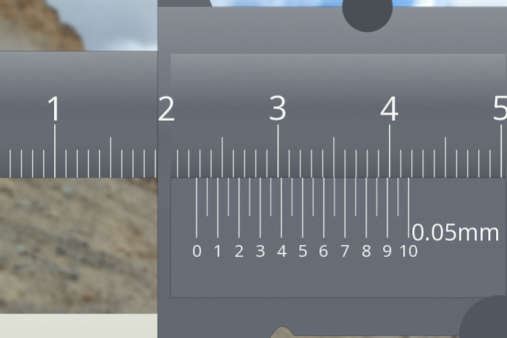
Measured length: 22.7 mm
